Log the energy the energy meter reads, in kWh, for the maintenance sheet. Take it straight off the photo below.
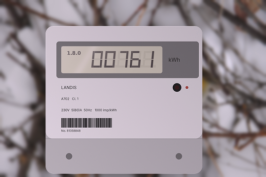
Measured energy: 761 kWh
